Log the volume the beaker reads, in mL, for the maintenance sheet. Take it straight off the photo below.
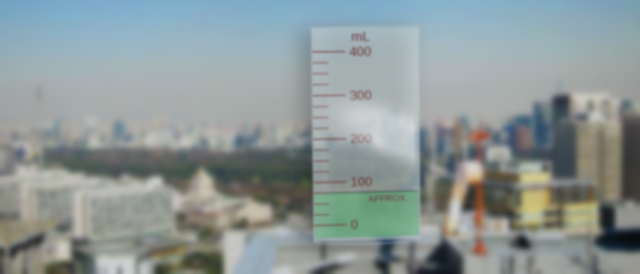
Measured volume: 75 mL
